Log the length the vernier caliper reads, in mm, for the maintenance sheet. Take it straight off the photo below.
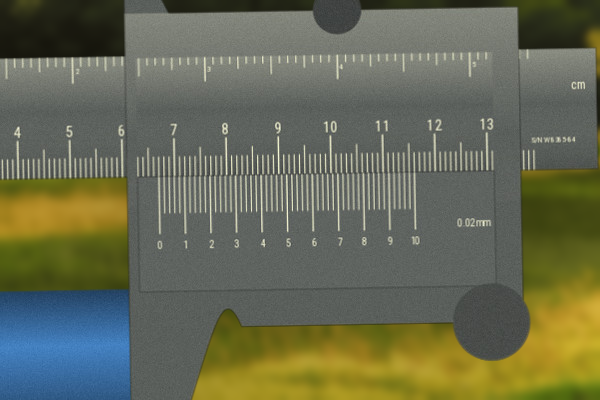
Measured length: 67.0 mm
